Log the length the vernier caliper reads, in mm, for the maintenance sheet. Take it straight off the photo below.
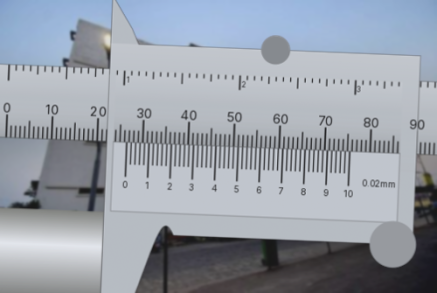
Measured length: 26.5 mm
